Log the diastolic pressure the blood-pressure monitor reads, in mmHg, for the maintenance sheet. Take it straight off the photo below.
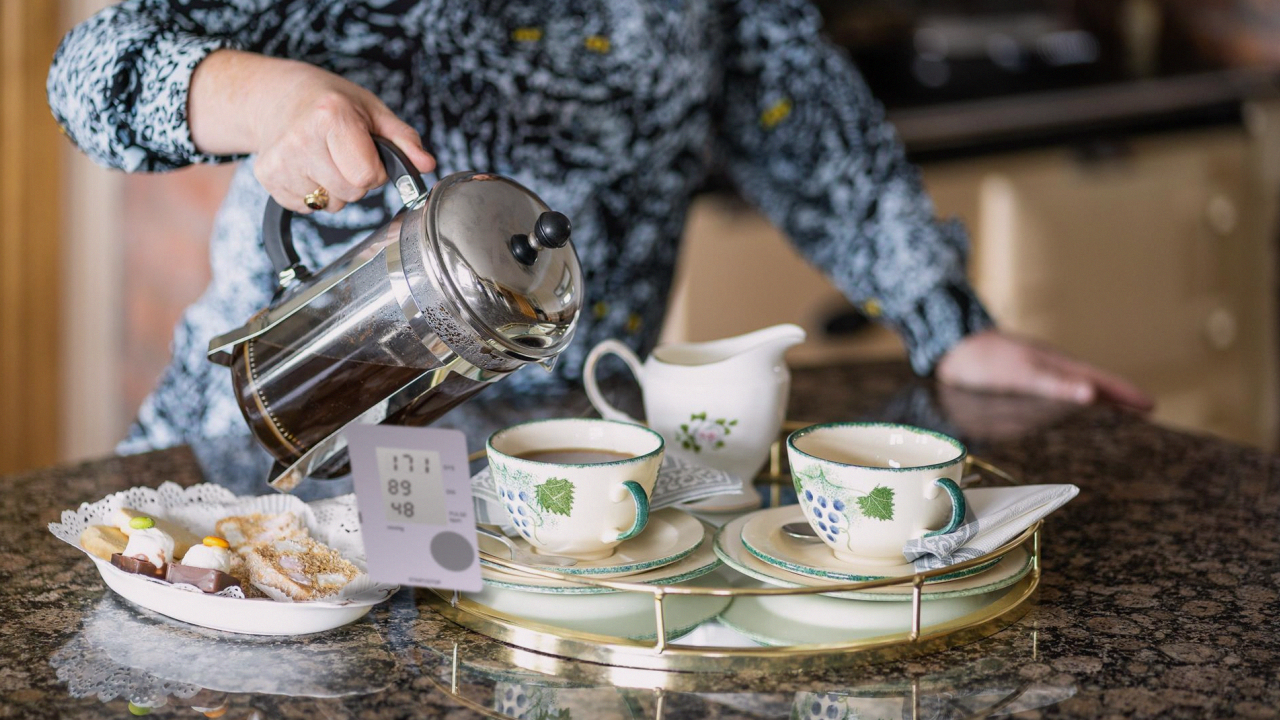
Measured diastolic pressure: 89 mmHg
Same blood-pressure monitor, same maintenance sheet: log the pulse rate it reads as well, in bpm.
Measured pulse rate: 48 bpm
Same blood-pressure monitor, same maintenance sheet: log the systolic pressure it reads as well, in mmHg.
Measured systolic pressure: 171 mmHg
